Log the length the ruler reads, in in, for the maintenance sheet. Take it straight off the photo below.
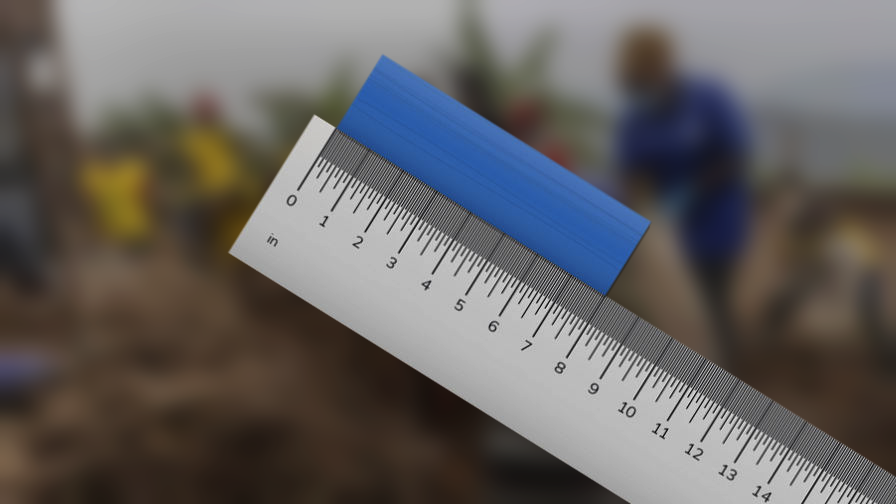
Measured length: 8 in
